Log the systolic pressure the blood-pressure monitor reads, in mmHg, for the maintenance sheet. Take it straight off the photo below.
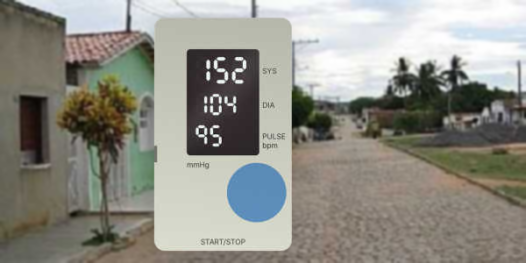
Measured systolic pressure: 152 mmHg
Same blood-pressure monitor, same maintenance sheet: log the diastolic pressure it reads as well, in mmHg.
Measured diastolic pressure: 104 mmHg
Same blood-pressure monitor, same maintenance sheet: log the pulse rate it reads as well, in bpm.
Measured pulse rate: 95 bpm
